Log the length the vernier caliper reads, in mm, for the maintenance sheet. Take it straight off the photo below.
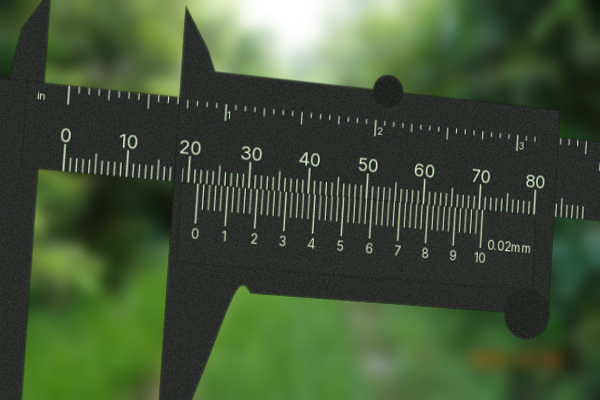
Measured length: 21.6 mm
